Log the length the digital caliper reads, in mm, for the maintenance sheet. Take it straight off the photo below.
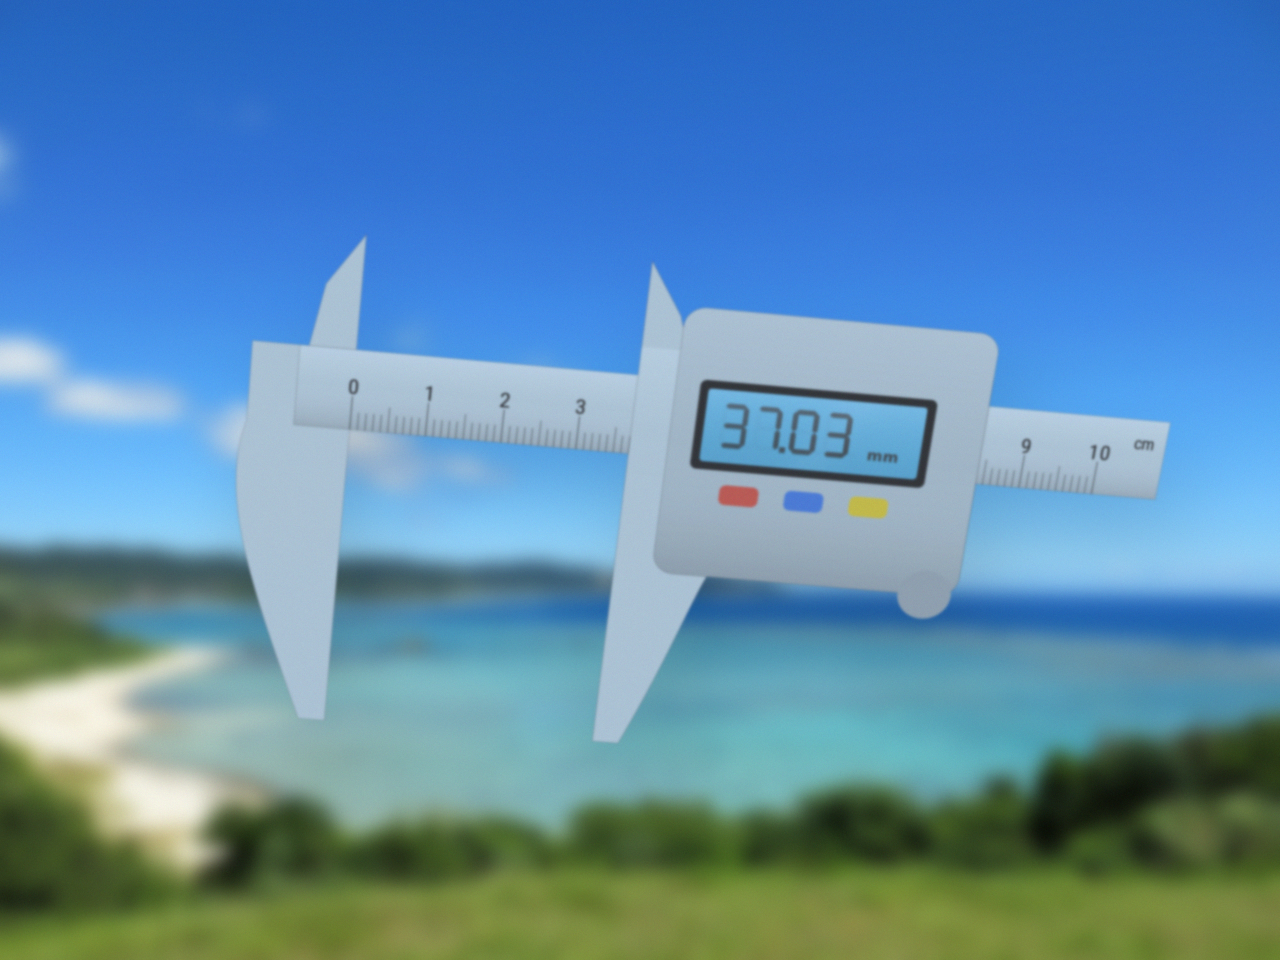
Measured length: 37.03 mm
